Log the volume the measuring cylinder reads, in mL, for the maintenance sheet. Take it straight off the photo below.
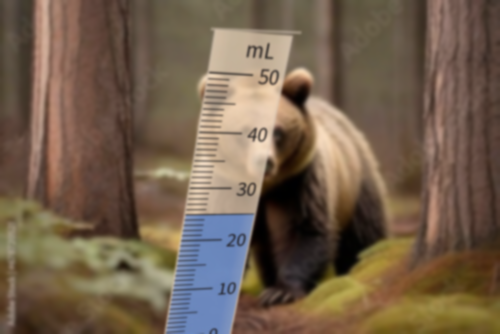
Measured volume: 25 mL
